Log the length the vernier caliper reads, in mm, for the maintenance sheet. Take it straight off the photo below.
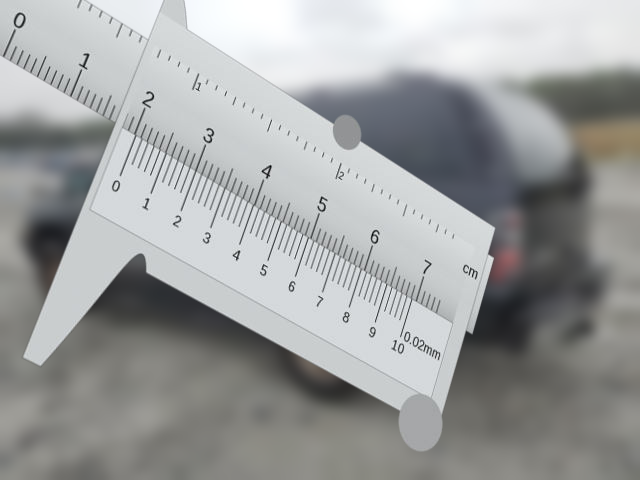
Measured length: 20.2 mm
